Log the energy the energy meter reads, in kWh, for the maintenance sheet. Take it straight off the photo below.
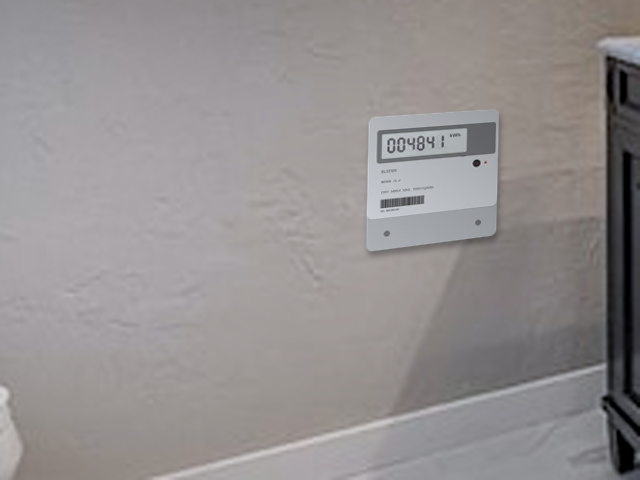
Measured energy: 4841 kWh
